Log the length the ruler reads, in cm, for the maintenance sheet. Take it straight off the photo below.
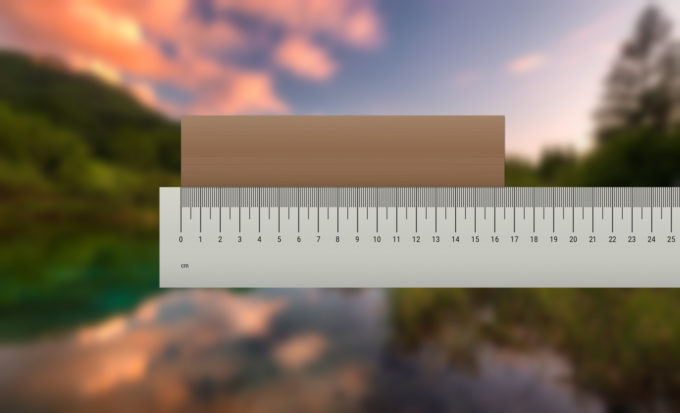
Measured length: 16.5 cm
